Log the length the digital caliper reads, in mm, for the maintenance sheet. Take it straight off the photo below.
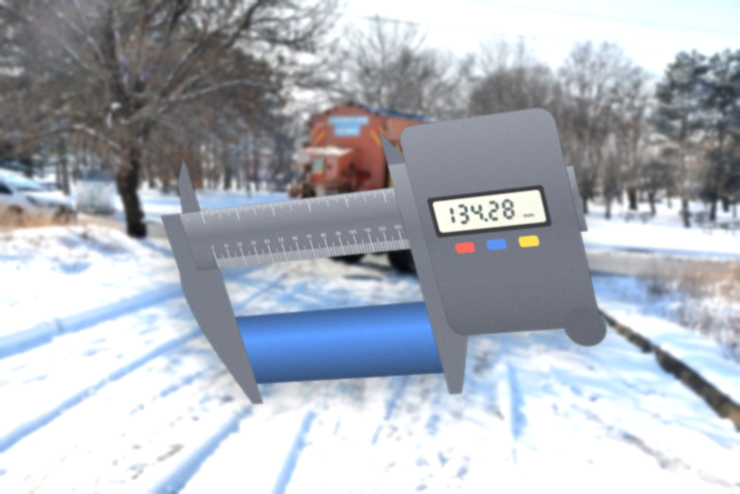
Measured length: 134.28 mm
